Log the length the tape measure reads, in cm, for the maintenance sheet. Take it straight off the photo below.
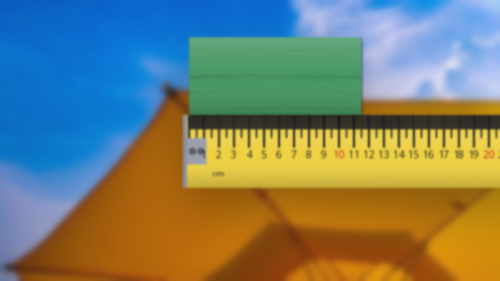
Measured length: 11.5 cm
